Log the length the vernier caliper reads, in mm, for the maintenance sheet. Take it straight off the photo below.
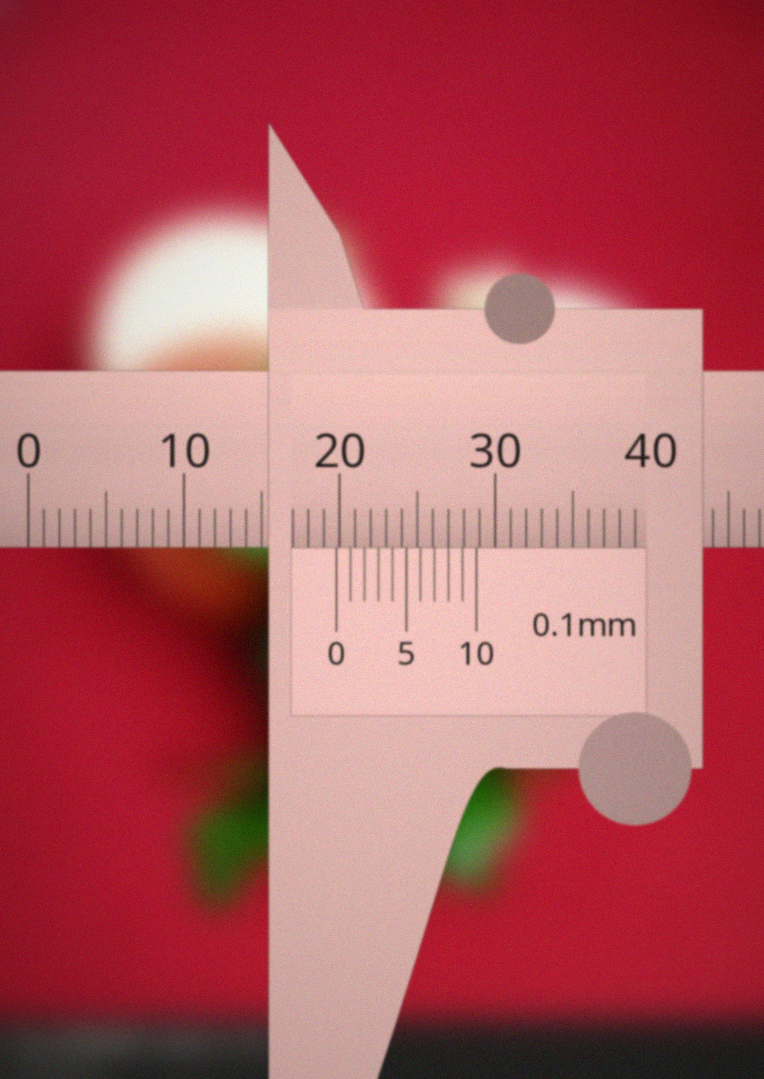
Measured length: 19.8 mm
